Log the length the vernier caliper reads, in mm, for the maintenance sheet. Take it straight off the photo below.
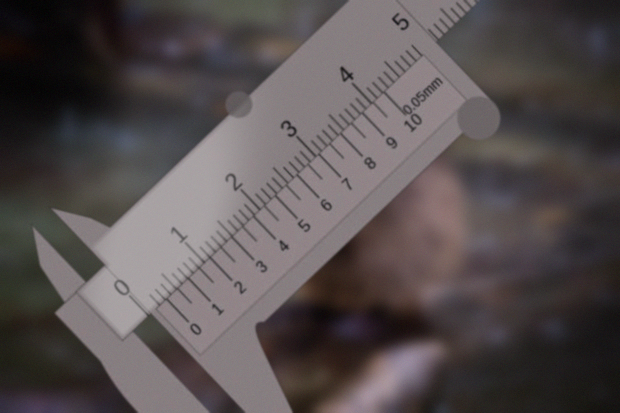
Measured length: 3.2 mm
